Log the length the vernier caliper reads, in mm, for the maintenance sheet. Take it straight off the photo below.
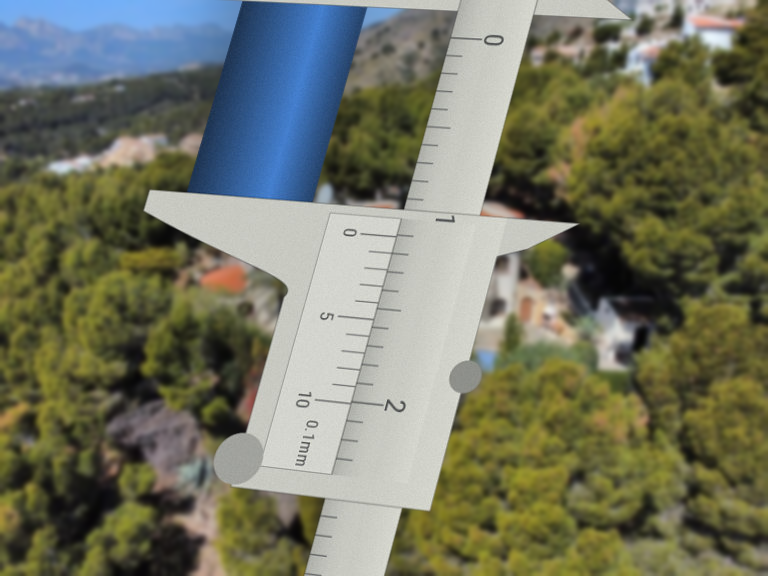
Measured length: 11.1 mm
